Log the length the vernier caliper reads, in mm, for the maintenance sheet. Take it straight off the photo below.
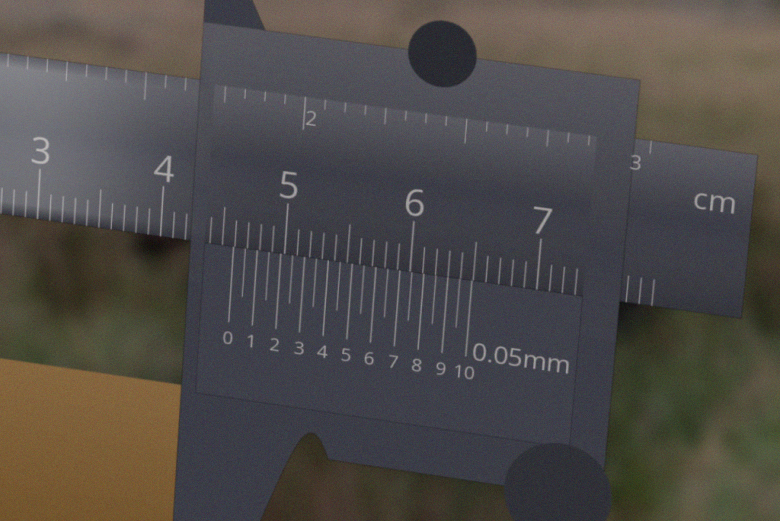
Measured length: 45.9 mm
